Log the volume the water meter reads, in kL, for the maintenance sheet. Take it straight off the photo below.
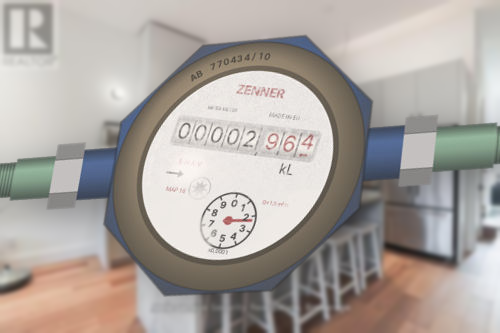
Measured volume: 2.9642 kL
